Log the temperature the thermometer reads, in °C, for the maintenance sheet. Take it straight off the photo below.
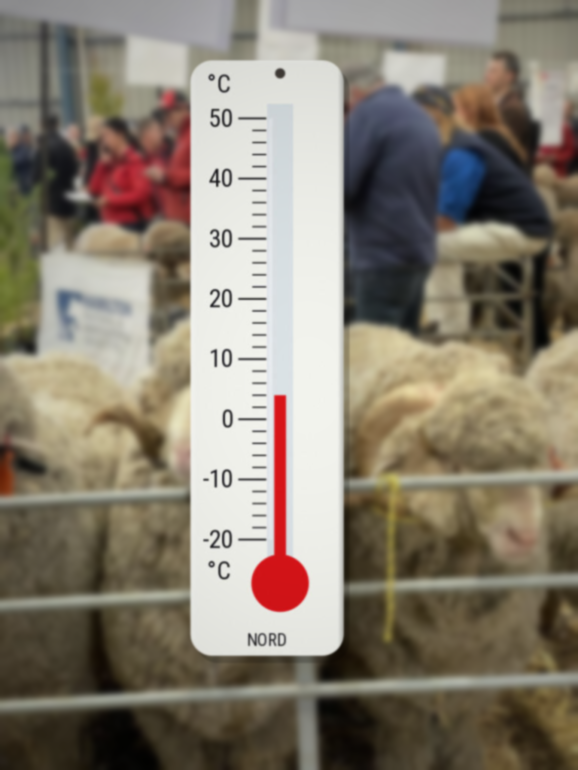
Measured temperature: 4 °C
